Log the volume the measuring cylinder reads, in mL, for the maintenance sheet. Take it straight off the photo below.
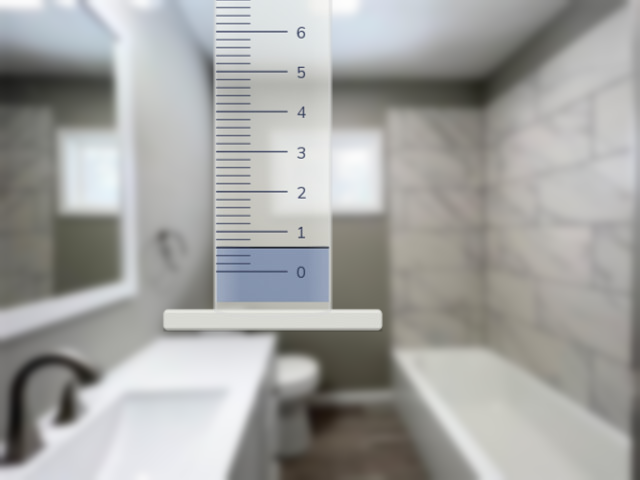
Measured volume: 0.6 mL
